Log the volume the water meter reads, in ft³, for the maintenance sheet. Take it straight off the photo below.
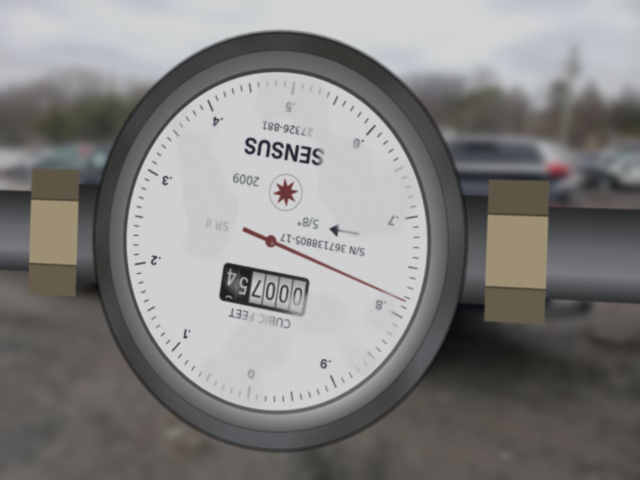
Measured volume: 753.78 ft³
